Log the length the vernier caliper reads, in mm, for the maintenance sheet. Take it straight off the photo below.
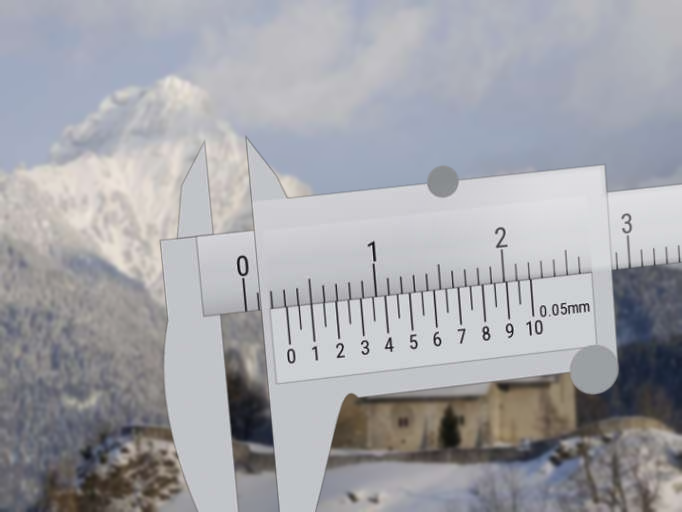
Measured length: 3.1 mm
